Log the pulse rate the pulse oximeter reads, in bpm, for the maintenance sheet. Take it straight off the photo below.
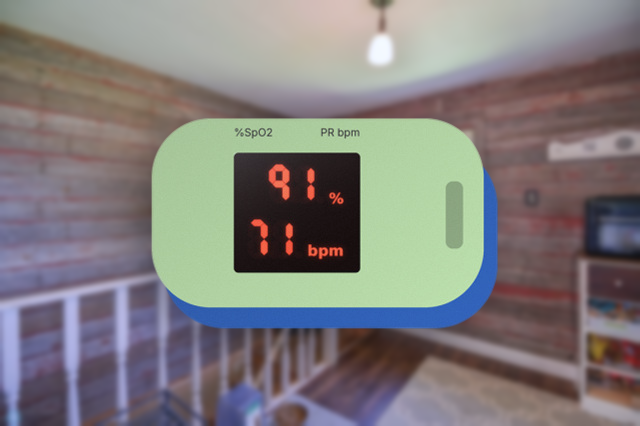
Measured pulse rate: 71 bpm
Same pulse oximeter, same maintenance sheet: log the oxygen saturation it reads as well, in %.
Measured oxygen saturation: 91 %
